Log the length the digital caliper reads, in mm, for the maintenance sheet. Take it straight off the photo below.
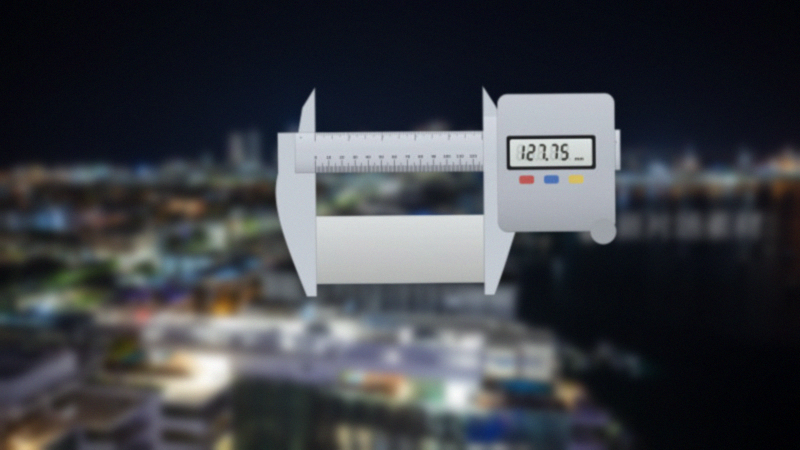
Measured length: 127.75 mm
